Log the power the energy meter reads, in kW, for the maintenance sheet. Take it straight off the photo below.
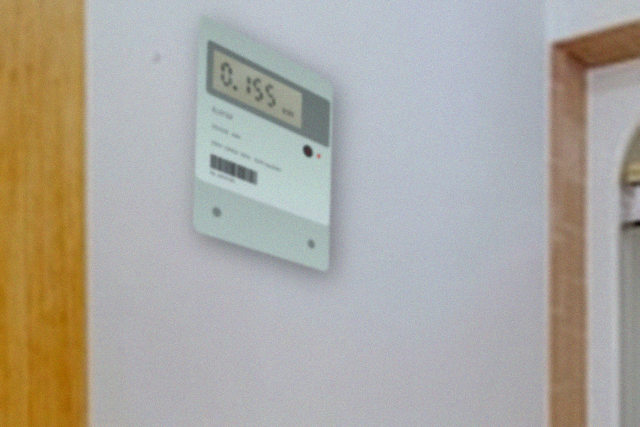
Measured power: 0.155 kW
